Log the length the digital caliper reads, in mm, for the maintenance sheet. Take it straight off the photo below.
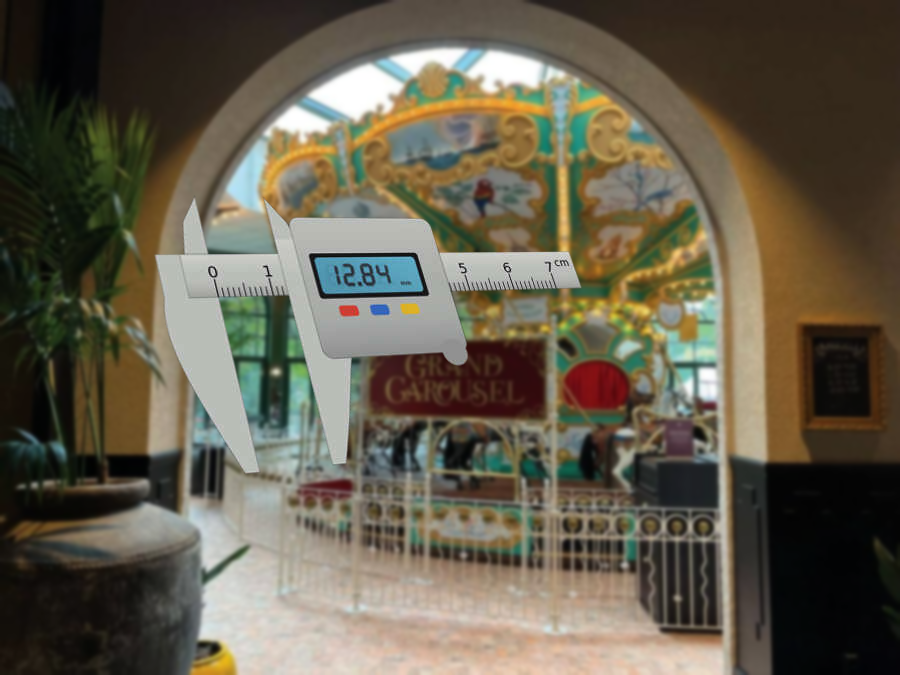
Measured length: 12.84 mm
